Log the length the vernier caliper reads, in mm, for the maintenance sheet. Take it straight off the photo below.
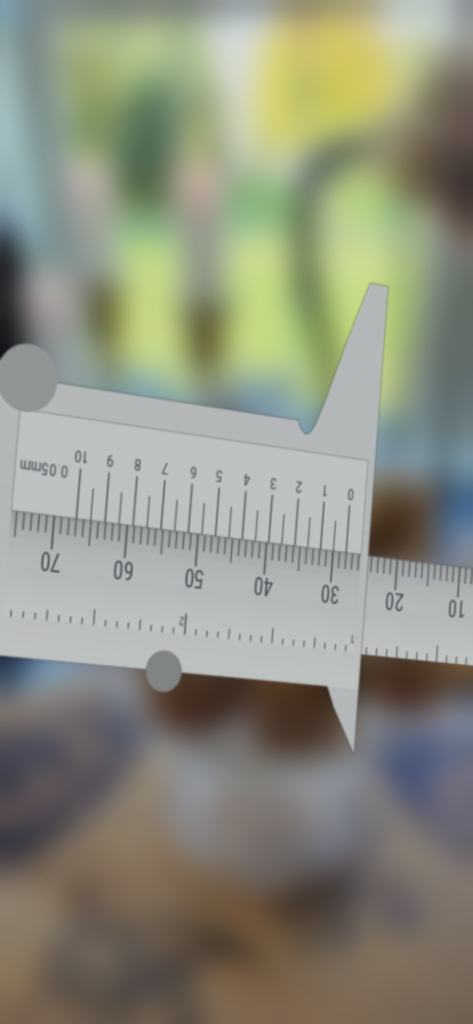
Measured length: 28.0 mm
